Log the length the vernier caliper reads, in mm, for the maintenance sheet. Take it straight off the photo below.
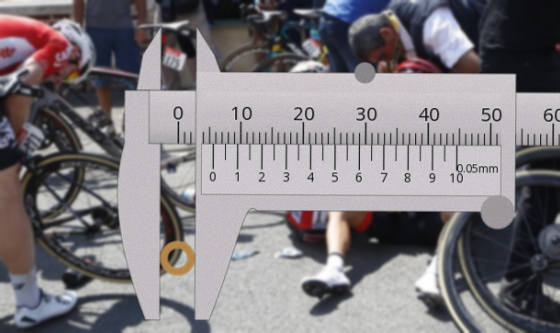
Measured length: 5.6 mm
